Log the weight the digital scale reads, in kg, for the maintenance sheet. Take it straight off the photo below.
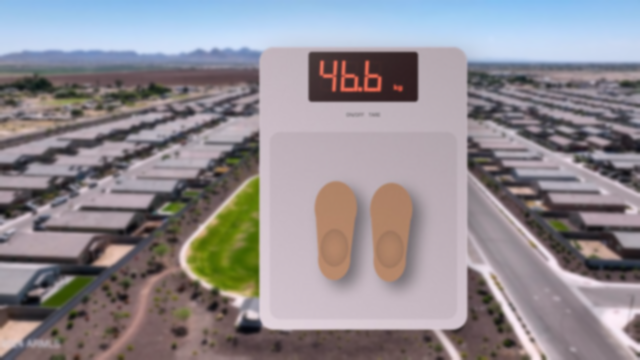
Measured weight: 46.6 kg
